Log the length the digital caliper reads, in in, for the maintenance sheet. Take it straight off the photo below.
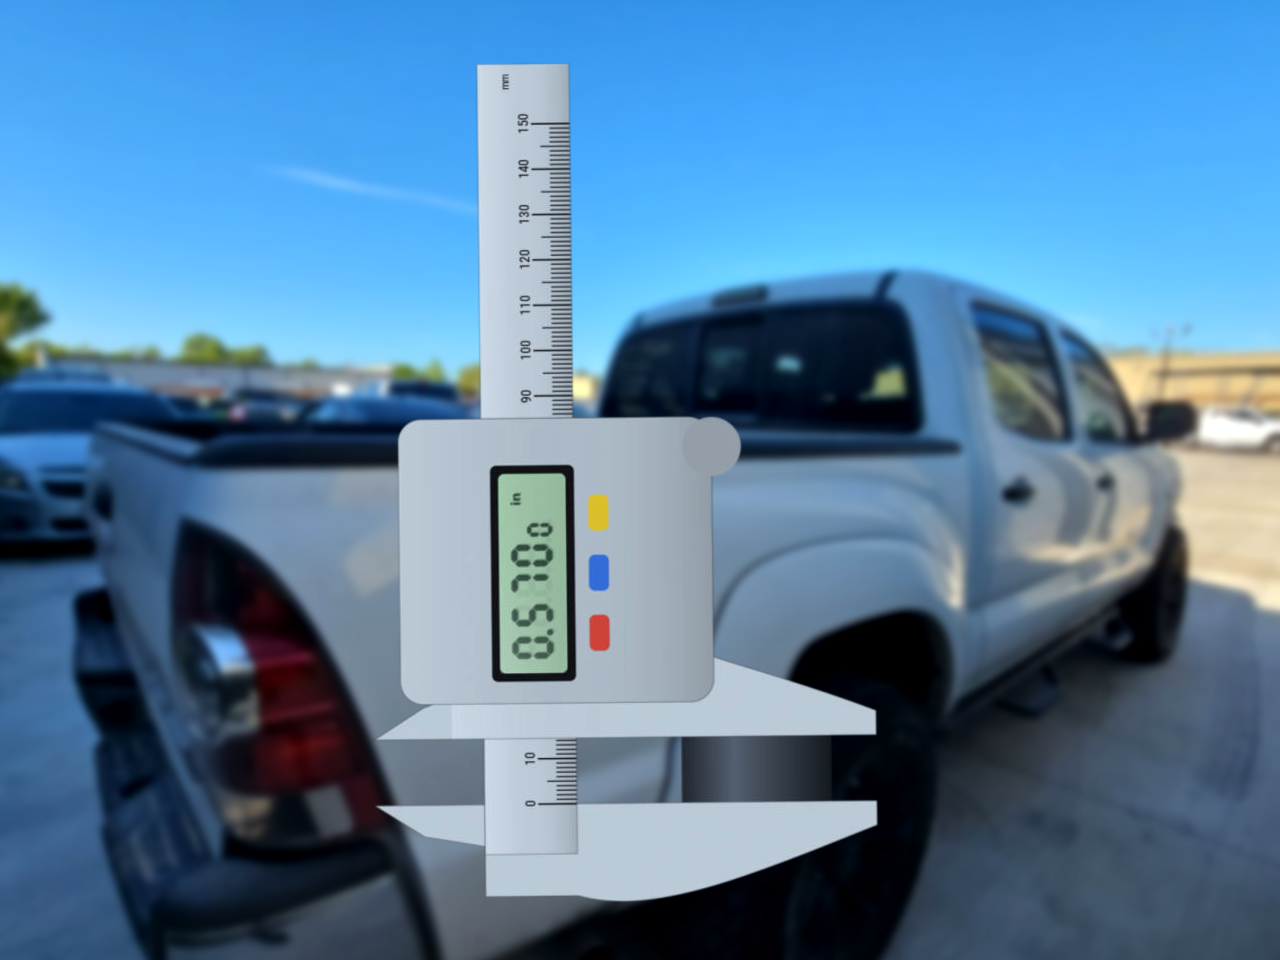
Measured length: 0.5700 in
